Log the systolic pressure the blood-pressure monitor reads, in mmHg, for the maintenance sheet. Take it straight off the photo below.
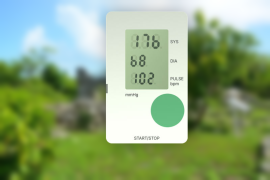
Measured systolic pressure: 176 mmHg
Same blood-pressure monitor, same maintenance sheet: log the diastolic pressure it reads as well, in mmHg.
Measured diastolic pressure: 68 mmHg
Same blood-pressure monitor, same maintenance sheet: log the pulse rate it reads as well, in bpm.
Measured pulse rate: 102 bpm
